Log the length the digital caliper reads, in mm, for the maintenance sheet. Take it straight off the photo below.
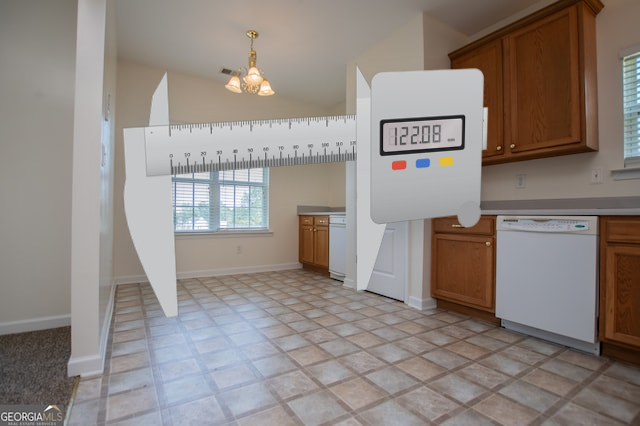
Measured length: 122.08 mm
